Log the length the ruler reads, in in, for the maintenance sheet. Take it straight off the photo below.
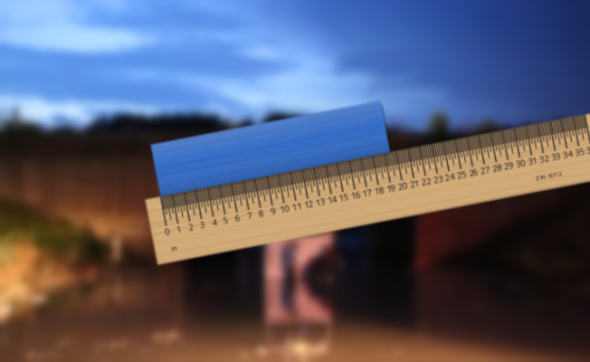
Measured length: 19.5 in
